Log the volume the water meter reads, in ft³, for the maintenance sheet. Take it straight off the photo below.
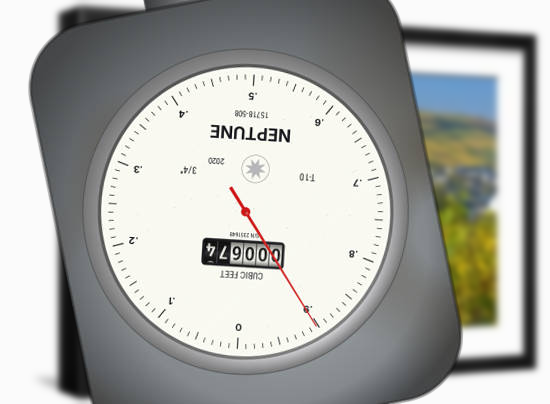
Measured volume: 673.90 ft³
